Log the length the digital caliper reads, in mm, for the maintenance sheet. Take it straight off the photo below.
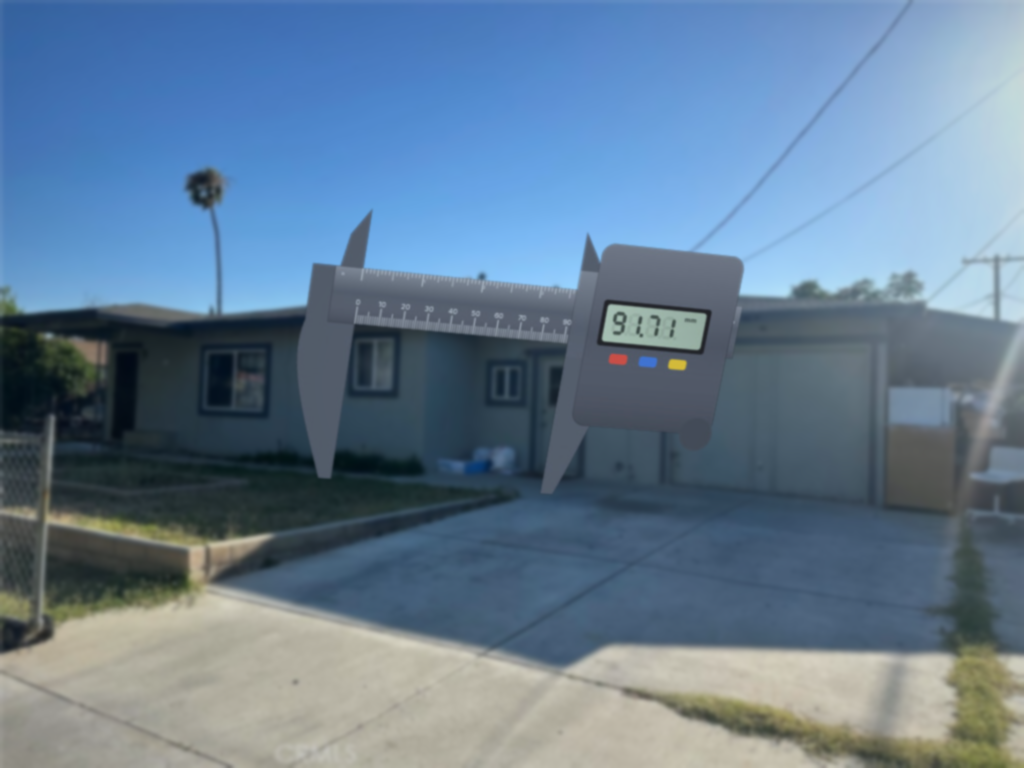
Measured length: 91.71 mm
